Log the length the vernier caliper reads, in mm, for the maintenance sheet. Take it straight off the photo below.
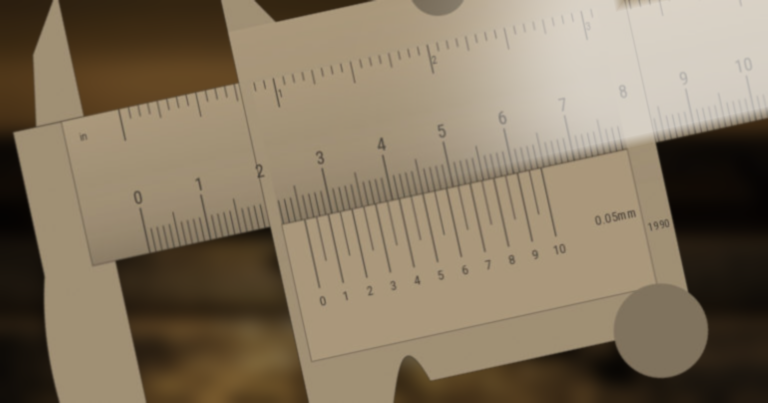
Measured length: 25.5 mm
